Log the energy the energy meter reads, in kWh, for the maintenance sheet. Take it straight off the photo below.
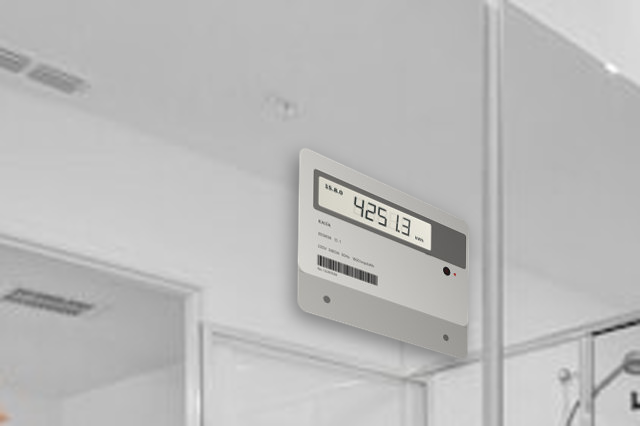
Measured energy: 4251.3 kWh
